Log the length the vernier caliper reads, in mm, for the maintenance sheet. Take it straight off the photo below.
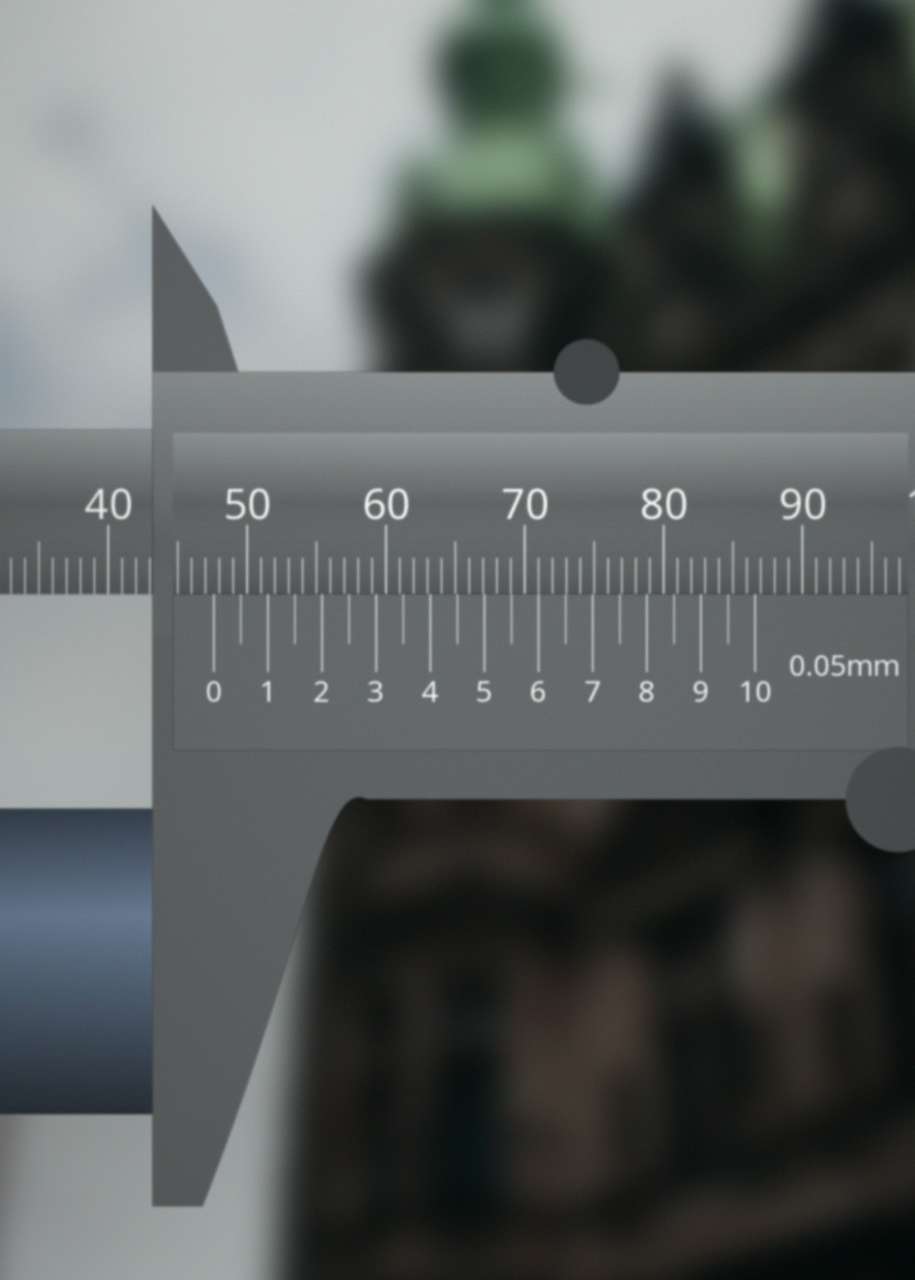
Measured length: 47.6 mm
